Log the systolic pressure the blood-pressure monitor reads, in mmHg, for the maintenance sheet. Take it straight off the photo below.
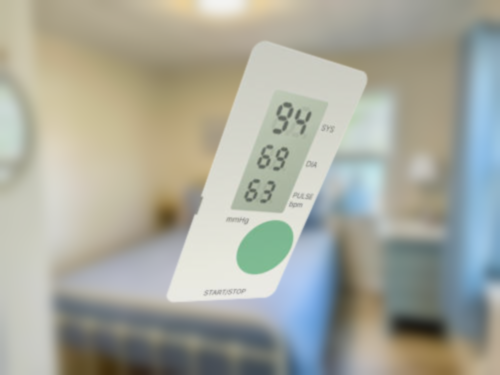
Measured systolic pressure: 94 mmHg
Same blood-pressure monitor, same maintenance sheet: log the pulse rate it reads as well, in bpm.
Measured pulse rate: 63 bpm
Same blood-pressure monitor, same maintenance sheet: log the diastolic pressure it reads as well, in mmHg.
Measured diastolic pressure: 69 mmHg
